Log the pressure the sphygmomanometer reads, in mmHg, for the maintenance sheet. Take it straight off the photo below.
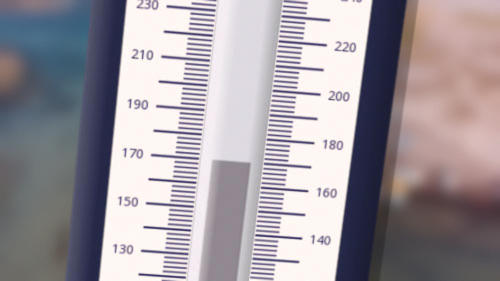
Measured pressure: 170 mmHg
